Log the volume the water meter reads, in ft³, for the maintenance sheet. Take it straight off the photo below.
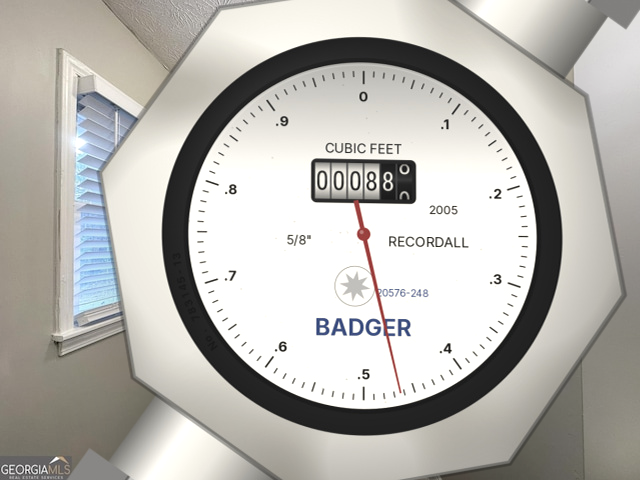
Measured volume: 888.46 ft³
